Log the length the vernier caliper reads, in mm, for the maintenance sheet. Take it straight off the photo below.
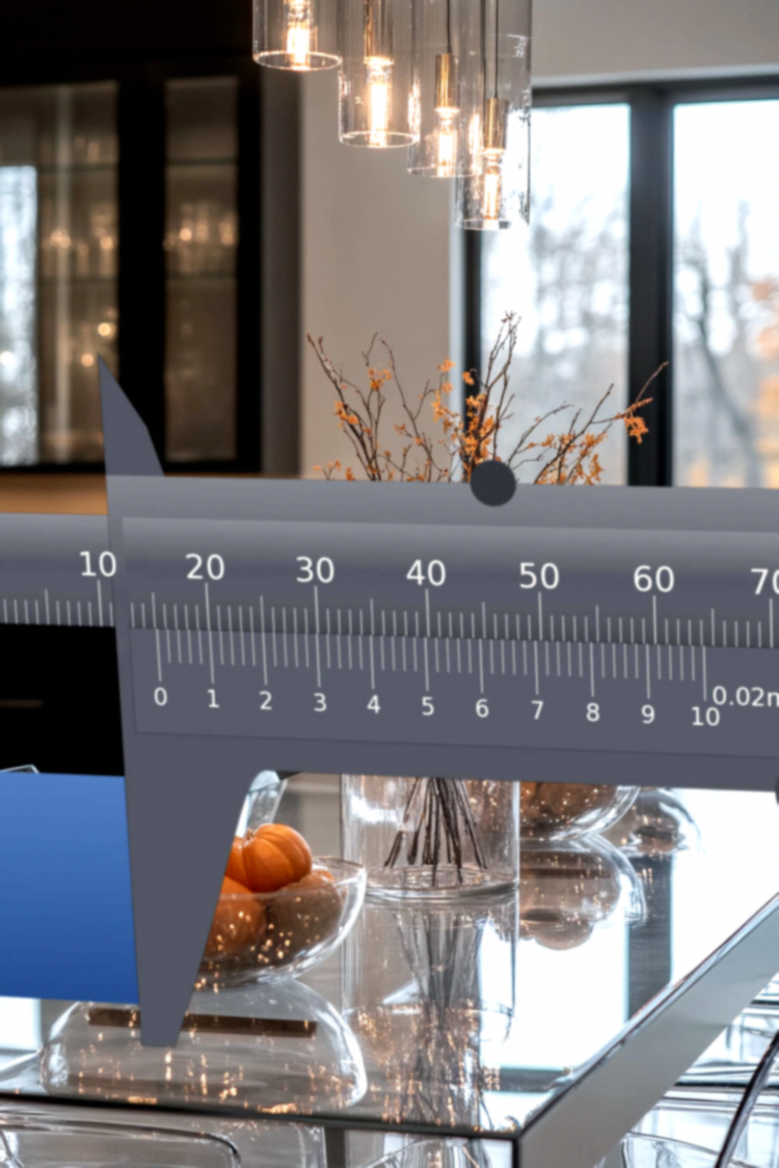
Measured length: 15.2 mm
